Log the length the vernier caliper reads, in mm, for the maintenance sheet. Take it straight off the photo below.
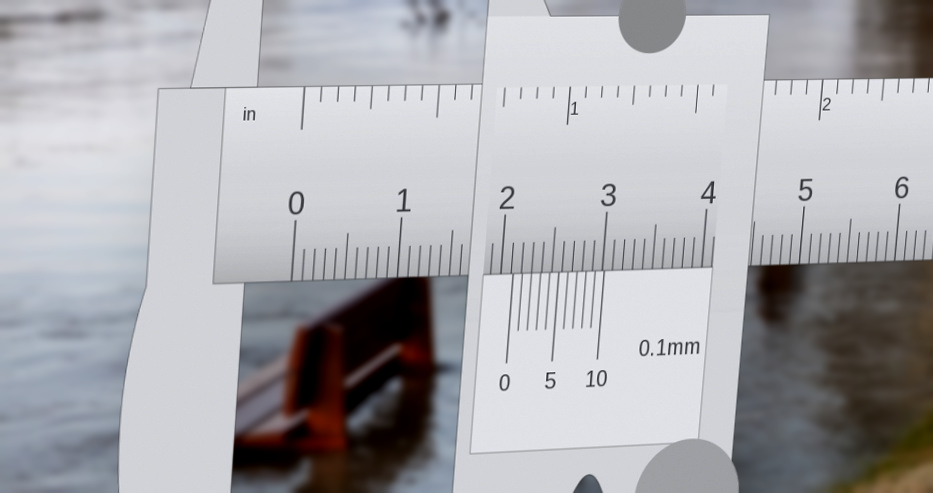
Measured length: 21.2 mm
